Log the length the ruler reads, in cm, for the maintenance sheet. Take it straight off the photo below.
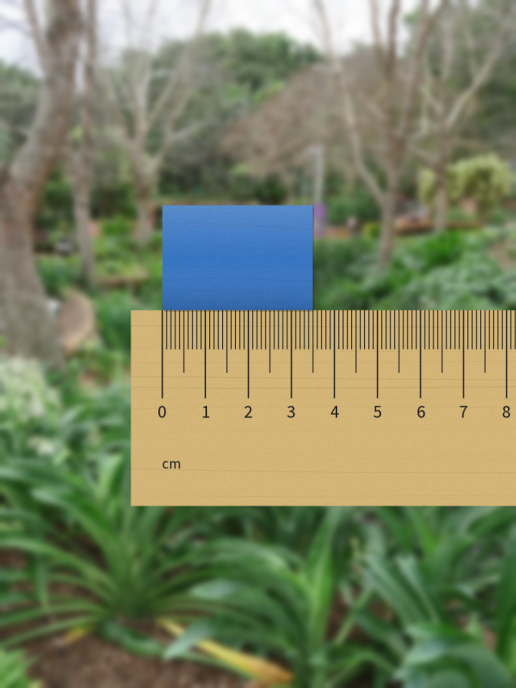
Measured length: 3.5 cm
